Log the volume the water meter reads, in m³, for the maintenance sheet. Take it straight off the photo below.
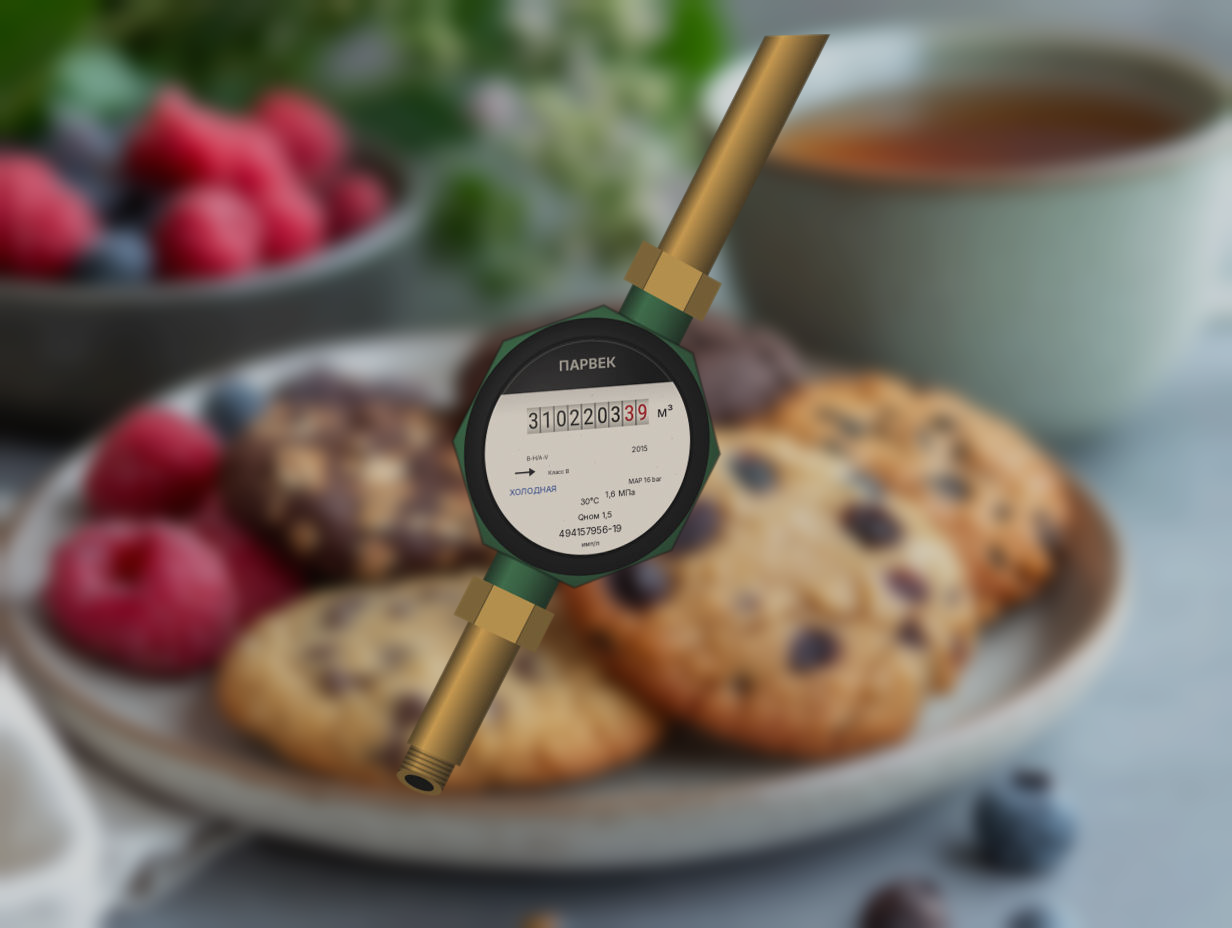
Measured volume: 3102203.39 m³
